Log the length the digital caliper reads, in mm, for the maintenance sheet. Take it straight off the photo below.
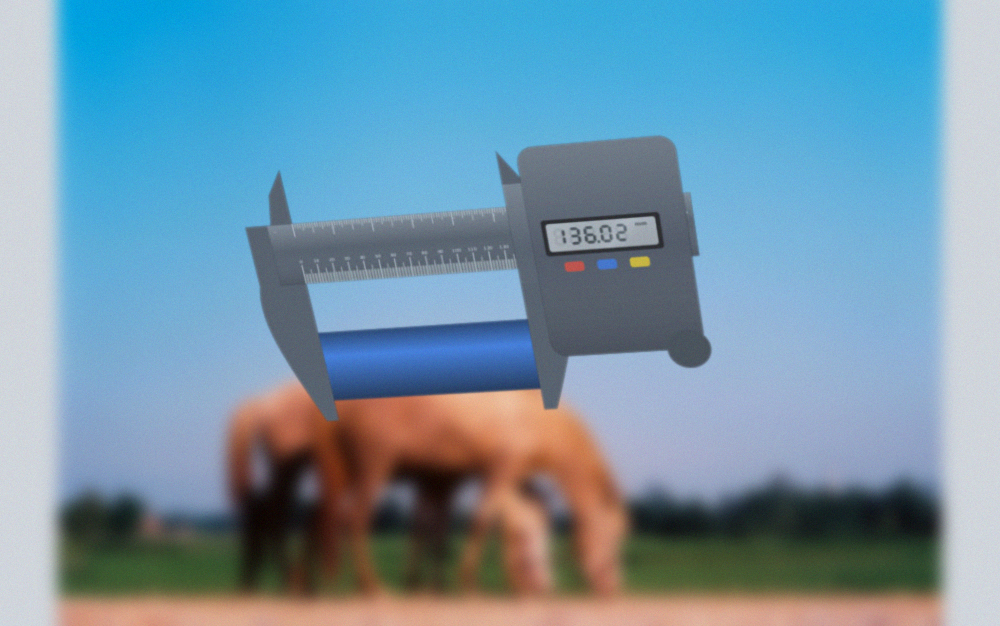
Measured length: 136.02 mm
